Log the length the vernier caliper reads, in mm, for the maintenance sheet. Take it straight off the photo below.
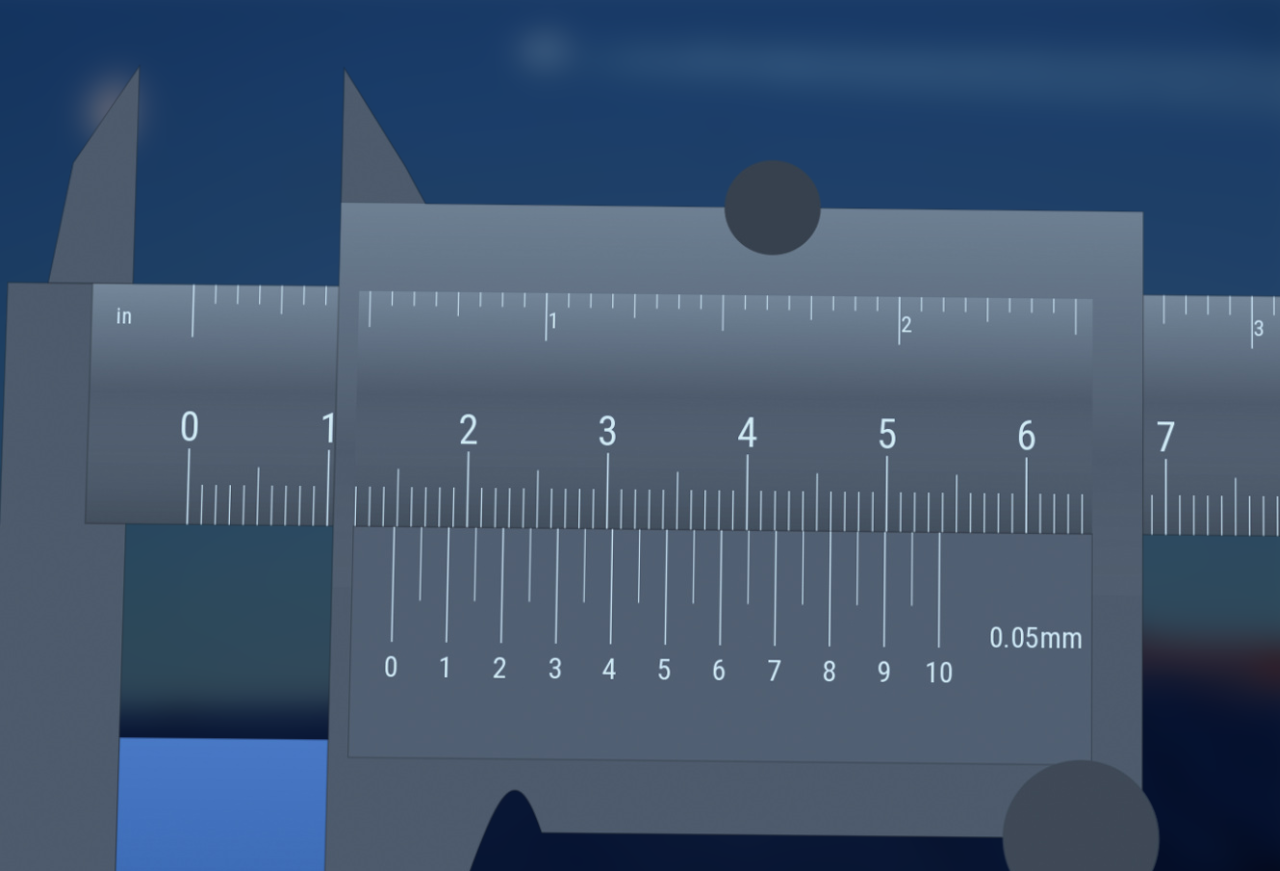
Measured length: 14.8 mm
